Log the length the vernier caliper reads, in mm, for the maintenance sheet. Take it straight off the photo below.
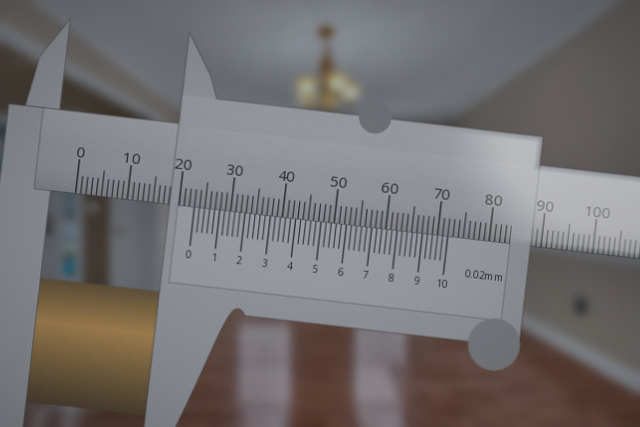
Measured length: 23.0 mm
